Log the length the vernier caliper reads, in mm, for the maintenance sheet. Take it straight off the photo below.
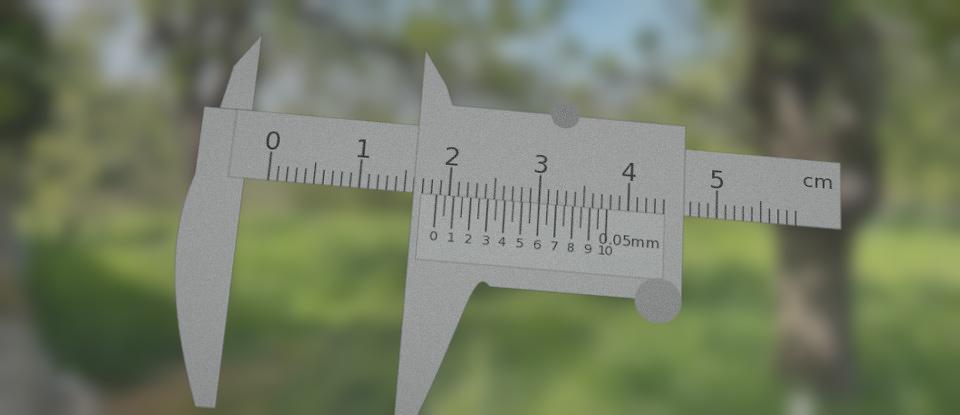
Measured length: 18.6 mm
